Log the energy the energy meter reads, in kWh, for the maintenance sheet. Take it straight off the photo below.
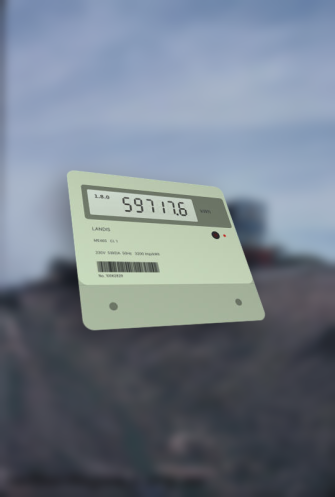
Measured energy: 59717.6 kWh
